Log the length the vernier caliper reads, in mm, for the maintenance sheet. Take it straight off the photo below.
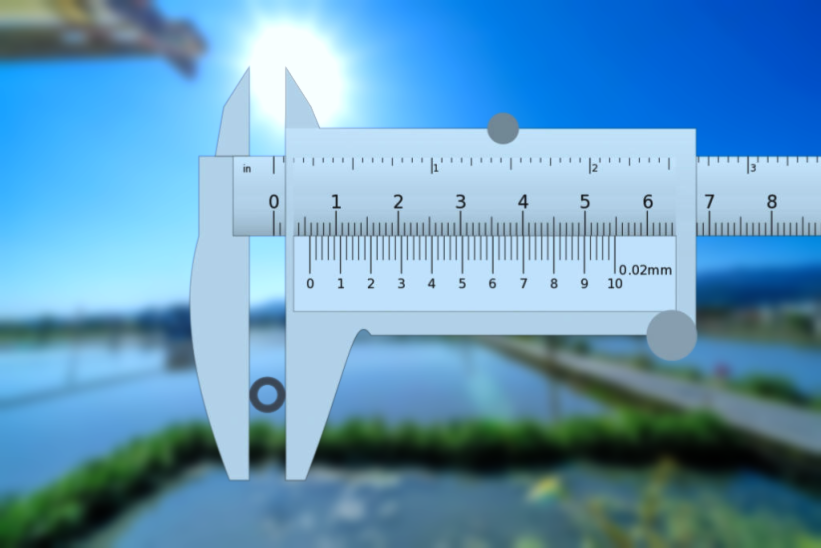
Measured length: 5.8 mm
